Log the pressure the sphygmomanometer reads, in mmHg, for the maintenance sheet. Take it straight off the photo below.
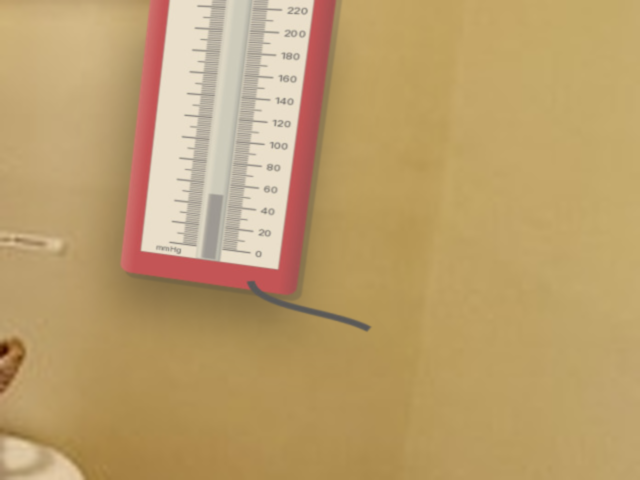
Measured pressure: 50 mmHg
